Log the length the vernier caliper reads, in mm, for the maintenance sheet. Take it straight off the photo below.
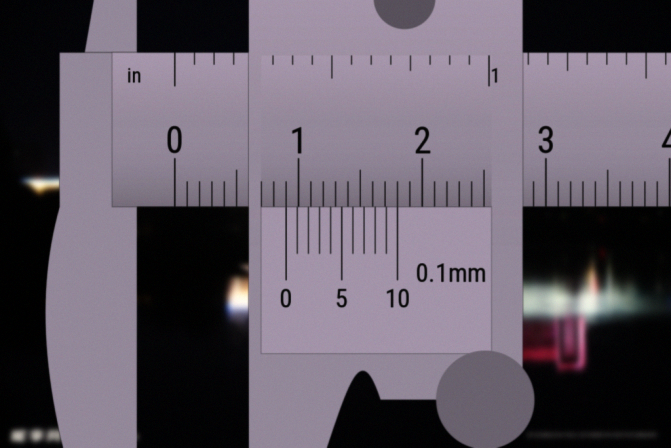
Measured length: 9.0 mm
